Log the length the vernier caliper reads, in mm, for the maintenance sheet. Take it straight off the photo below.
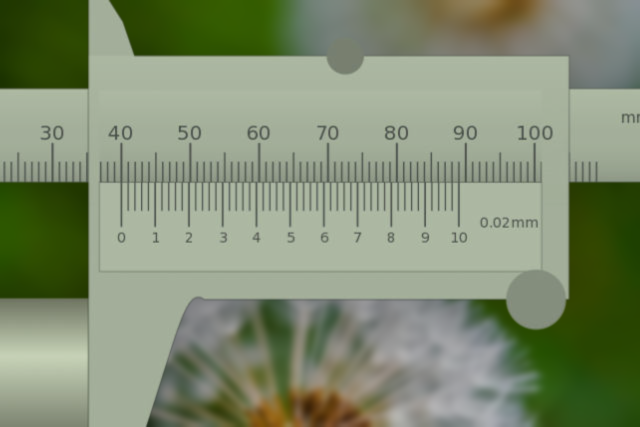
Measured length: 40.0 mm
